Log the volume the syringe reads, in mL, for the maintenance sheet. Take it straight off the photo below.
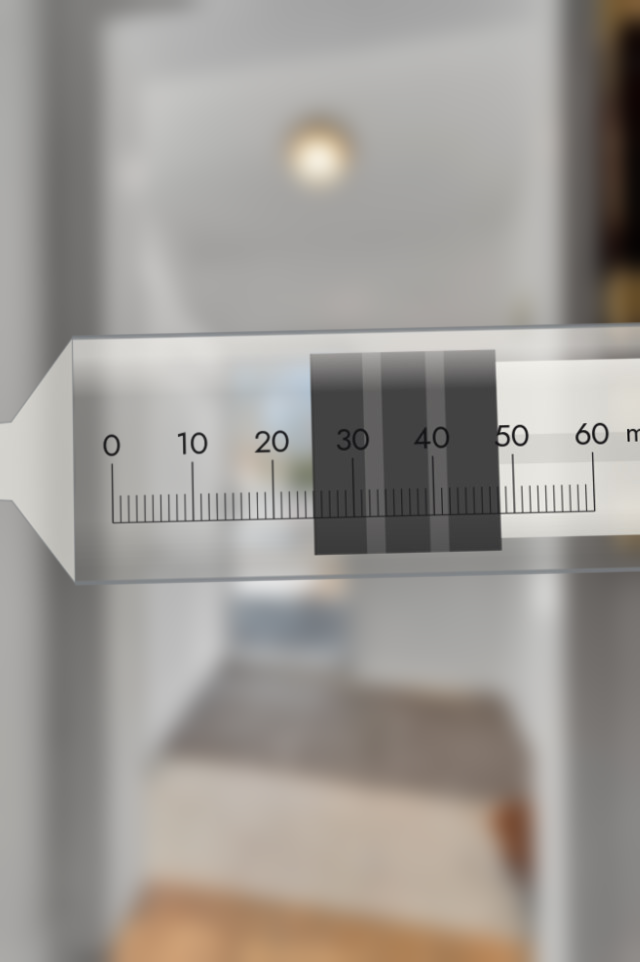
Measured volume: 25 mL
